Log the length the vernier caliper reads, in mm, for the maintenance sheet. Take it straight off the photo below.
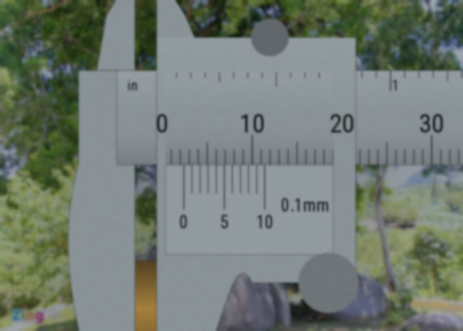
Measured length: 2.4 mm
